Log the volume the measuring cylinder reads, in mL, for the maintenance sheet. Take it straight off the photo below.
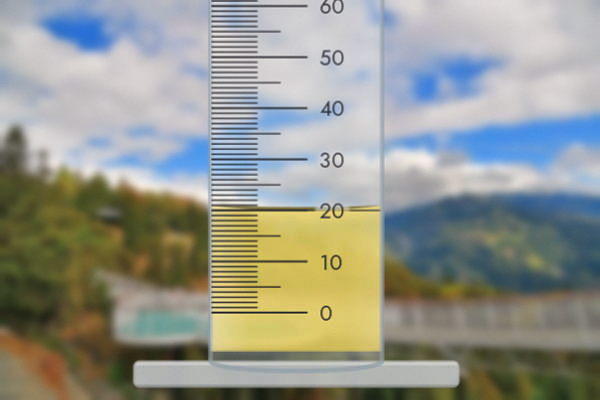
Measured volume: 20 mL
